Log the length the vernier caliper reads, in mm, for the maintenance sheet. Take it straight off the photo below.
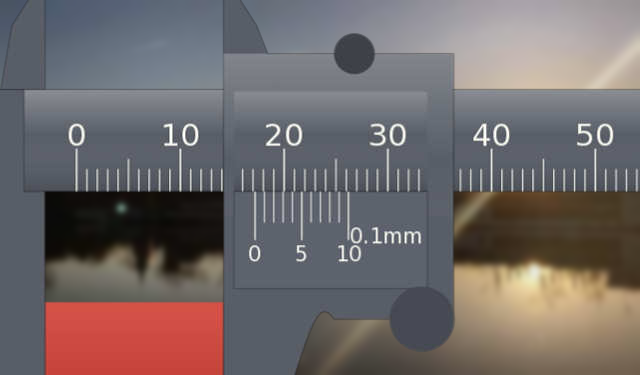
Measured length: 17.2 mm
